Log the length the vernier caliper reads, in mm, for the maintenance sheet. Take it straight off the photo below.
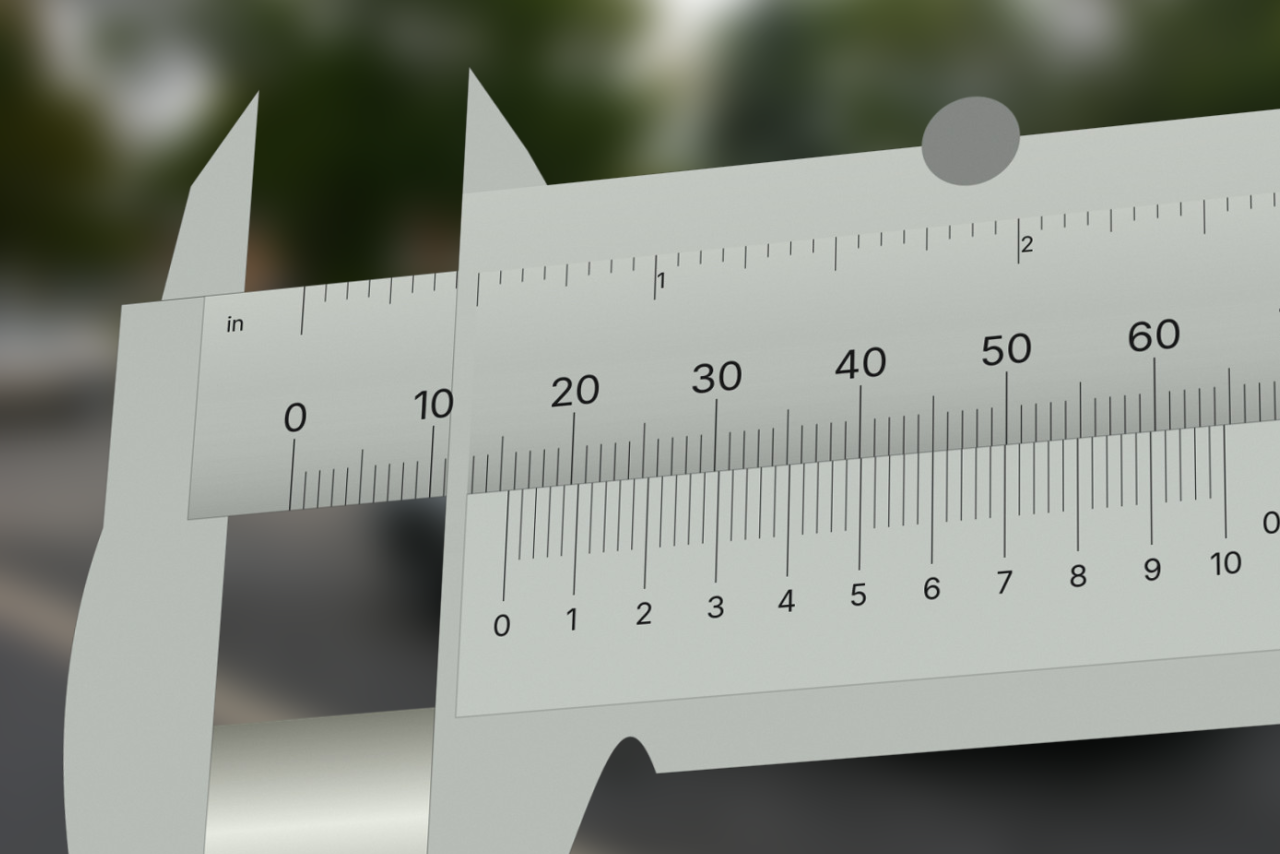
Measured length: 15.6 mm
